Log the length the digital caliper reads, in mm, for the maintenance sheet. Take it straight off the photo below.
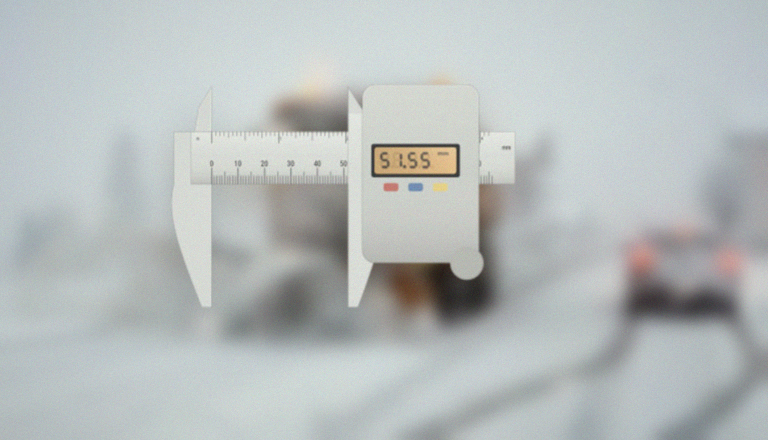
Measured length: 51.55 mm
